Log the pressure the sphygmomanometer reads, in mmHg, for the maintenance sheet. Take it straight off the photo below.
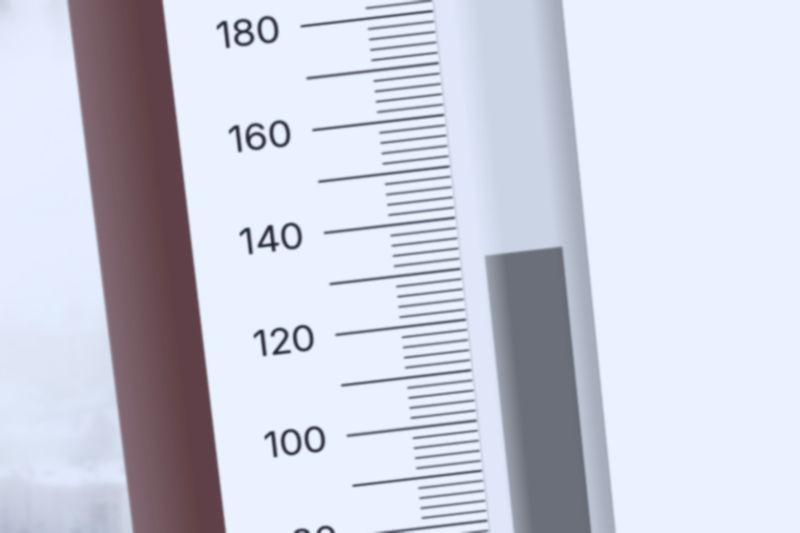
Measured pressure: 132 mmHg
